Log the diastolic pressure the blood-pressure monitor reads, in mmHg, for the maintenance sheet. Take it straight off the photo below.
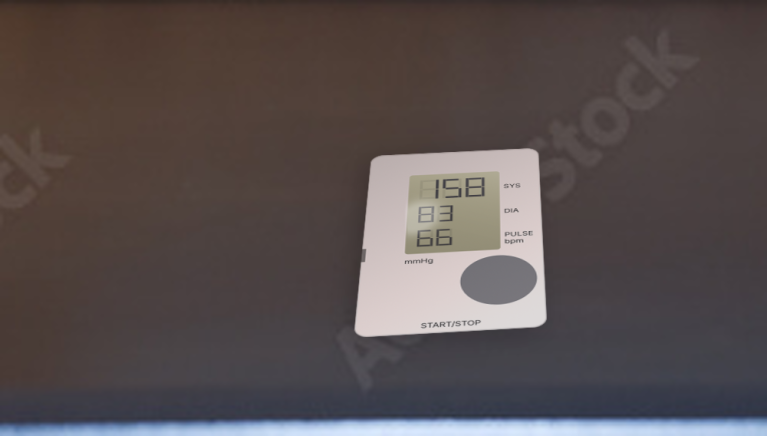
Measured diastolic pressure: 83 mmHg
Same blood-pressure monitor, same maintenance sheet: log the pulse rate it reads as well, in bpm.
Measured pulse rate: 66 bpm
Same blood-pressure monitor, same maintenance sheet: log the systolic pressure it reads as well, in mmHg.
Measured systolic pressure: 158 mmHg
